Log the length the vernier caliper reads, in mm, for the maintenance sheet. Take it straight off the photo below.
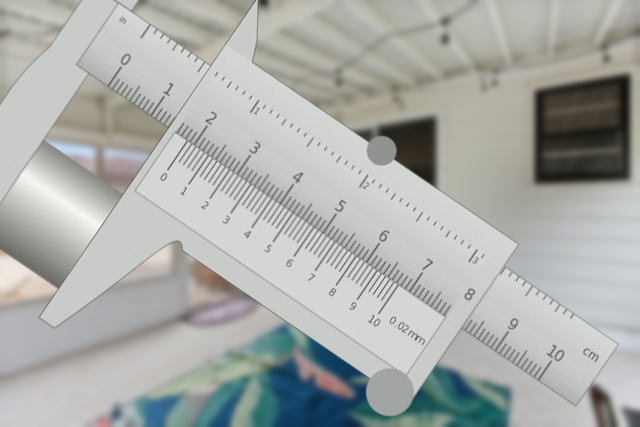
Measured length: 18.5 mm
